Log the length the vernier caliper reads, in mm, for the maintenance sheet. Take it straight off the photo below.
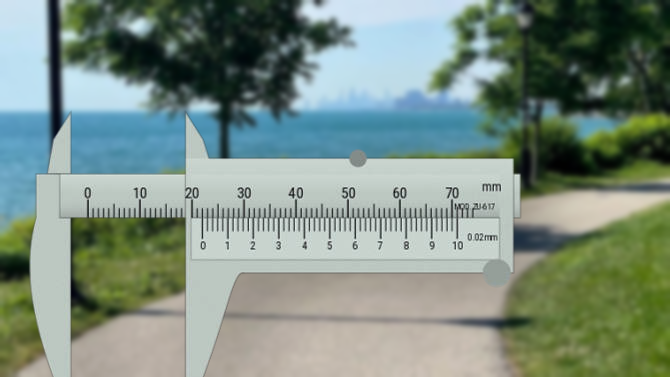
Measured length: 22.0 mm
